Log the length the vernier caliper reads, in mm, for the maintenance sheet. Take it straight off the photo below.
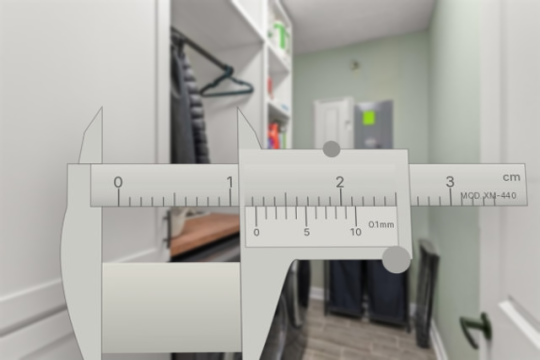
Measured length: 12.3 mm
